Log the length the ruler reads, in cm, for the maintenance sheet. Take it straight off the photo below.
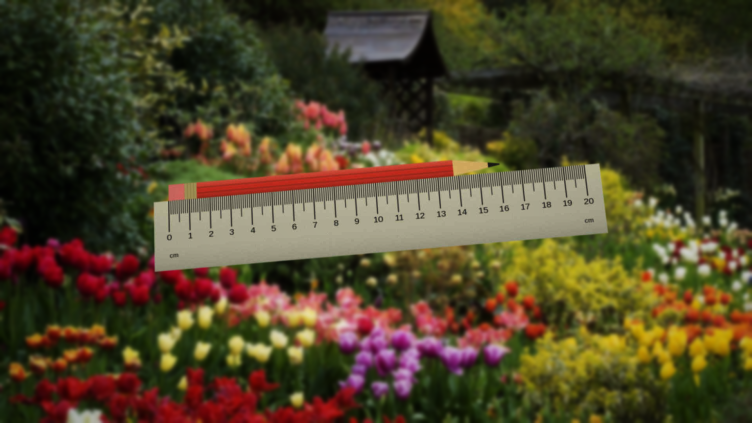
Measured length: 16 cm
